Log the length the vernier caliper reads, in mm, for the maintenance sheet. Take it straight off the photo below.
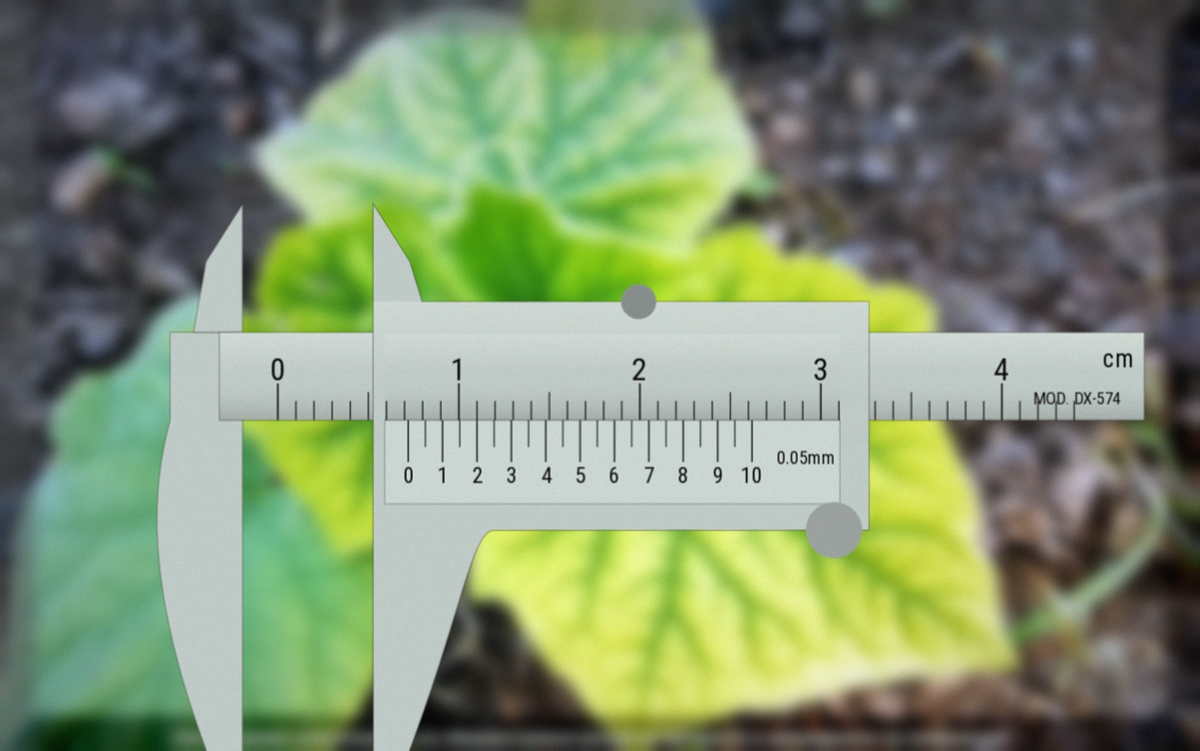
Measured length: 7.2 mm
